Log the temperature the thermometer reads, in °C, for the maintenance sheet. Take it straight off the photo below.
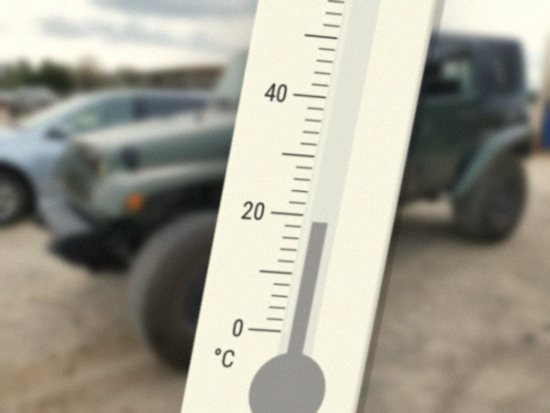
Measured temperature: 19 °C
